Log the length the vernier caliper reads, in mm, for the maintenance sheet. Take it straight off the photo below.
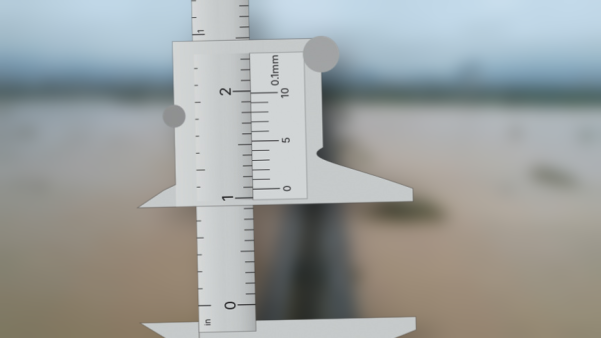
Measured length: 10.8 mm
